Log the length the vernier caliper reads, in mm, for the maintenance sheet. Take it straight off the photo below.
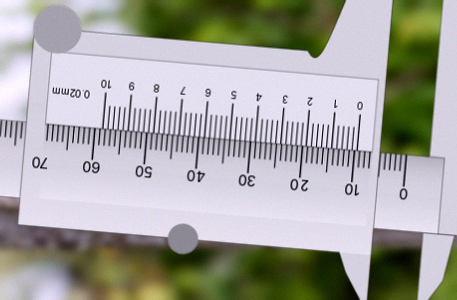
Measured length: 9.5 mm
